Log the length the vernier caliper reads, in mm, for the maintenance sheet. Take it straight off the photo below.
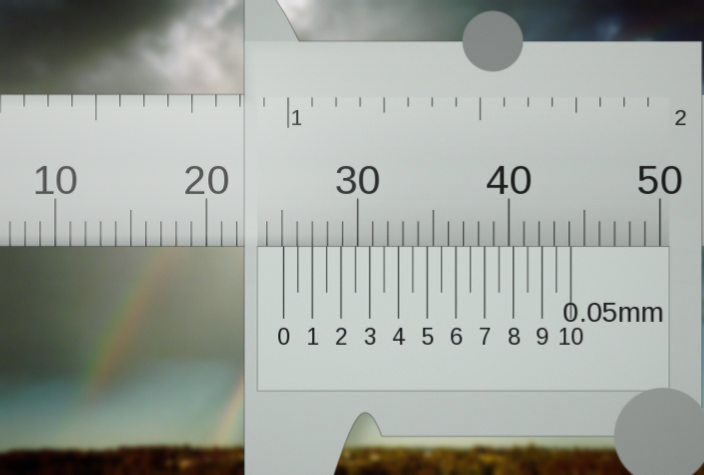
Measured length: 25.1 mm
